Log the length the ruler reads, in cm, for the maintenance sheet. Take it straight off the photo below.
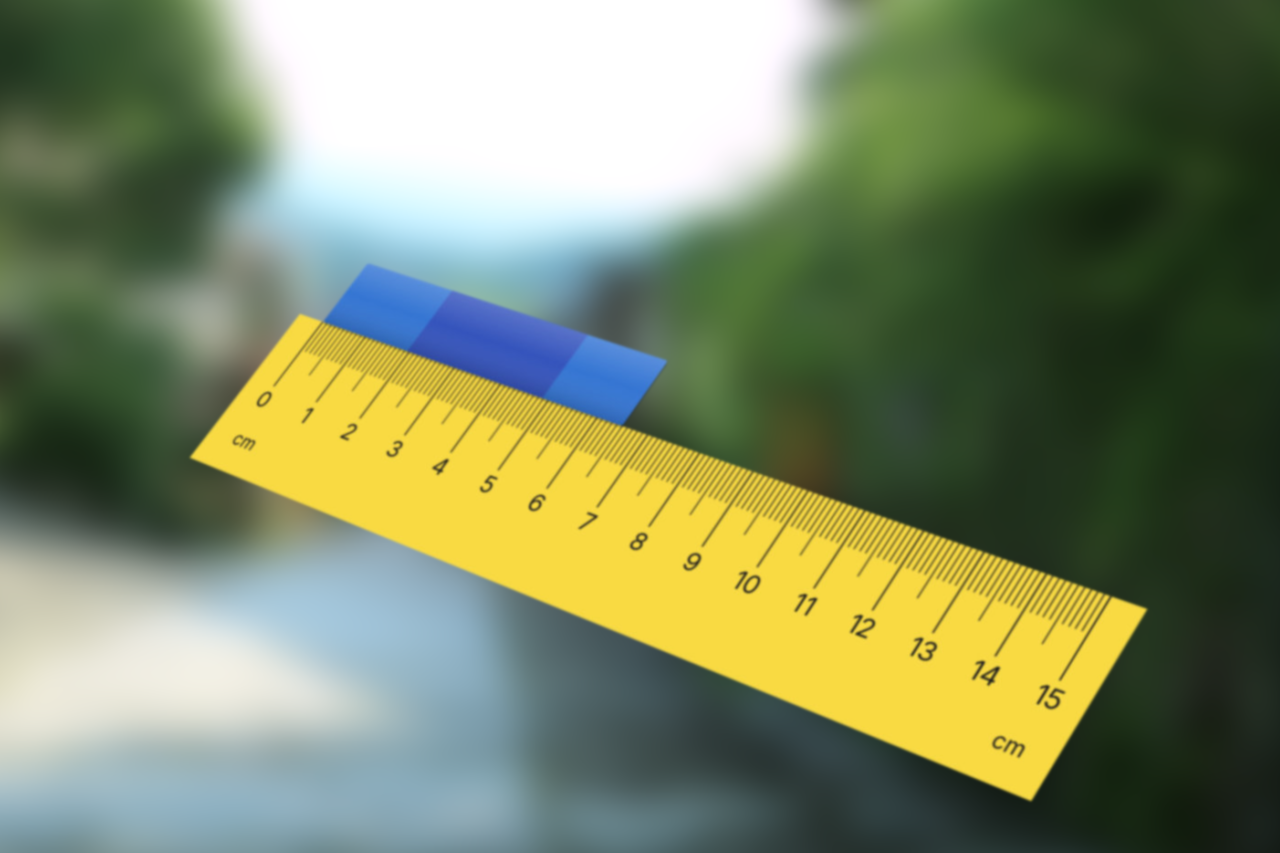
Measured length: 6.5 cm
